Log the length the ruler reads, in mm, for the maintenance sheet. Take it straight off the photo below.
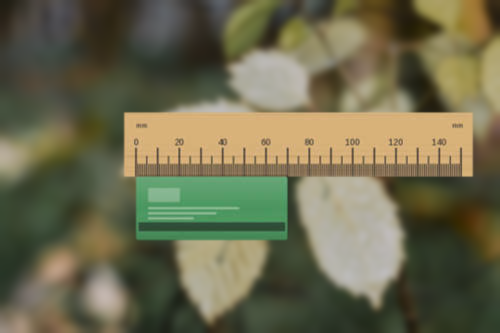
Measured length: 70 mm
